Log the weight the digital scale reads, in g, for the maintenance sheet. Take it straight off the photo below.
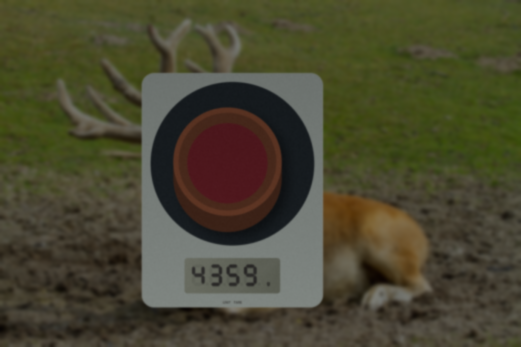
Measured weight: 4359 g
